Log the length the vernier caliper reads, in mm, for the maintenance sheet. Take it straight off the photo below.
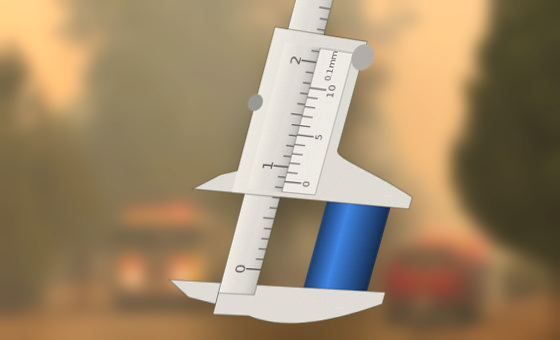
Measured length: 8.6 mm
